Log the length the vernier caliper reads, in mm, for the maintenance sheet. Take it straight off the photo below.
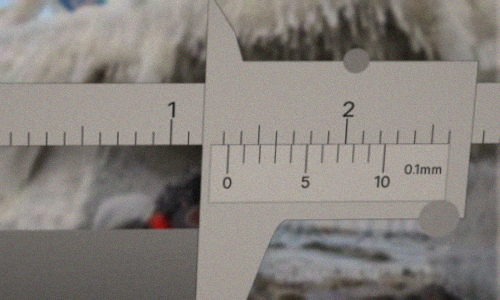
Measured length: 13.3 mm
